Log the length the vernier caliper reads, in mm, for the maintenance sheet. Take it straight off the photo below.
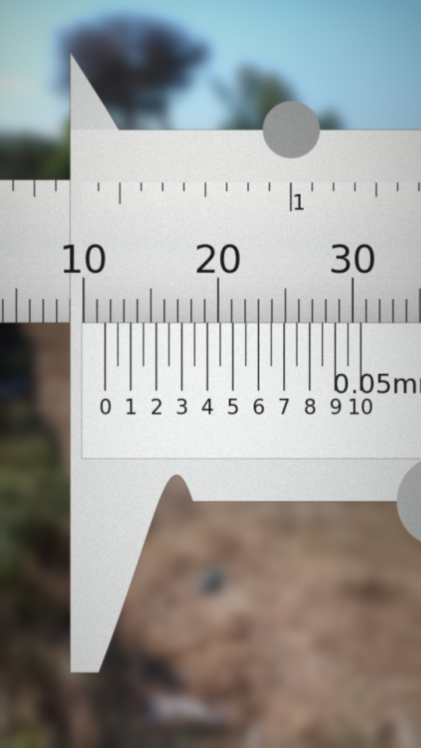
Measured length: 11.6 mm
